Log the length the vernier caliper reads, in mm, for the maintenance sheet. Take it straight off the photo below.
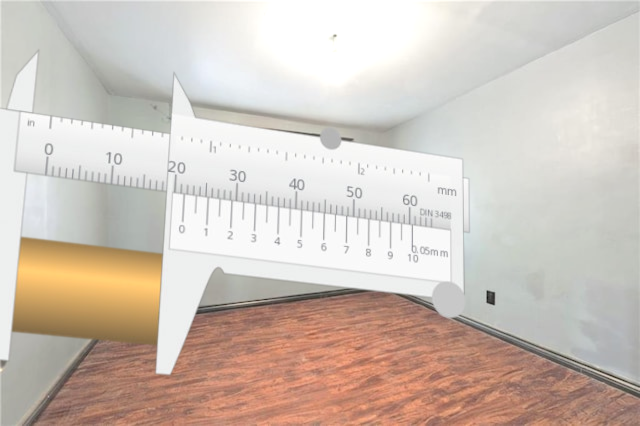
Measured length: 21.5 mm
